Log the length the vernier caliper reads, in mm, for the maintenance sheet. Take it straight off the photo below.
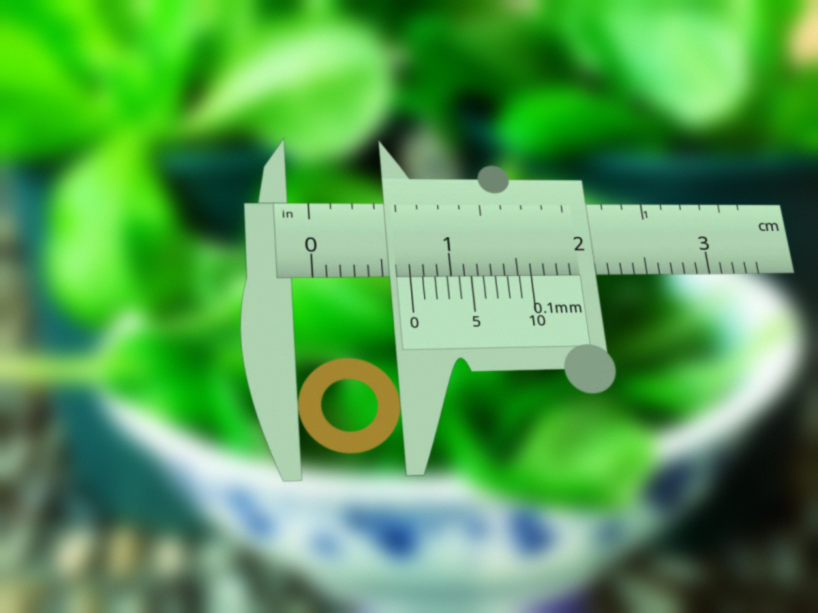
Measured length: 7.0 mm
